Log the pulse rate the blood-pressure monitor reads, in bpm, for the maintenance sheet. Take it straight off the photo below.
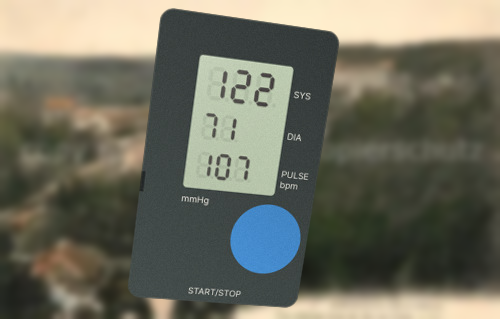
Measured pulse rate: 107 bpm
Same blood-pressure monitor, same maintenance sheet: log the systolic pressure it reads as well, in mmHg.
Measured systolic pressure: 122 mmHg
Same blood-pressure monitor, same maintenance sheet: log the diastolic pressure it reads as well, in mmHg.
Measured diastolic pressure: 71 mmHg
